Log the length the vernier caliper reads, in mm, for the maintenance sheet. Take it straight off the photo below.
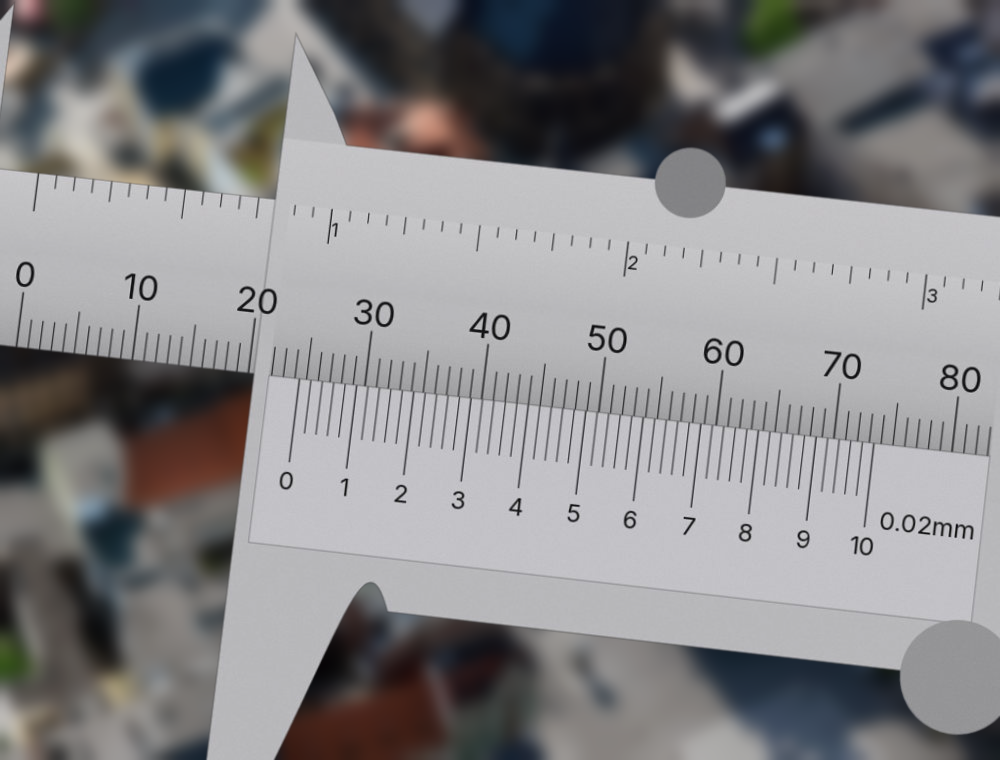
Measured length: 24.4 mm
